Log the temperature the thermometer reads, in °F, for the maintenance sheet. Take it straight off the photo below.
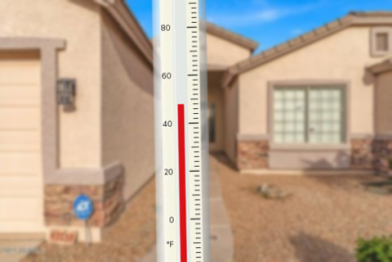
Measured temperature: 48 °F
